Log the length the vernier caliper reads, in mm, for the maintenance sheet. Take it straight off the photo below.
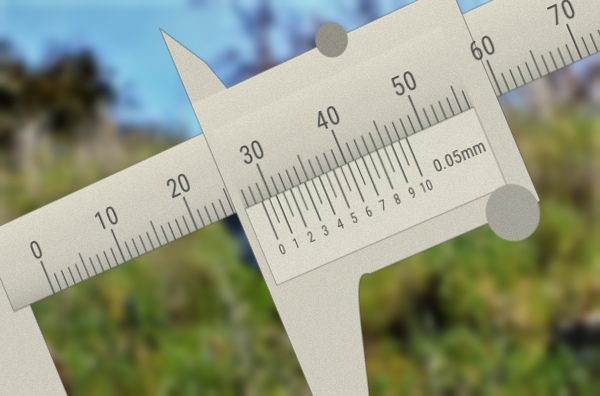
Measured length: 28.8 mm
